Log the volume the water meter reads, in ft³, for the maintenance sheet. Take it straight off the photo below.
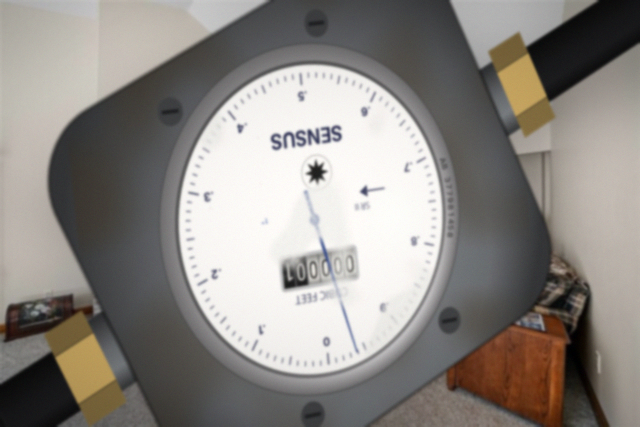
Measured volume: 0.96 ft³
